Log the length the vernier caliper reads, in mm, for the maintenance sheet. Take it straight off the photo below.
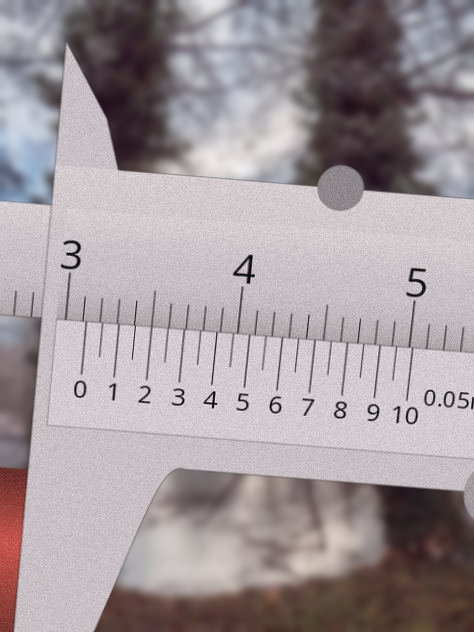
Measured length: 31.2 mm
